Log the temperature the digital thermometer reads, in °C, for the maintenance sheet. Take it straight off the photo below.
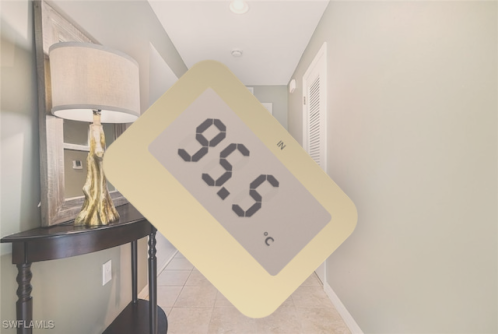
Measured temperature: 95.5 °C
